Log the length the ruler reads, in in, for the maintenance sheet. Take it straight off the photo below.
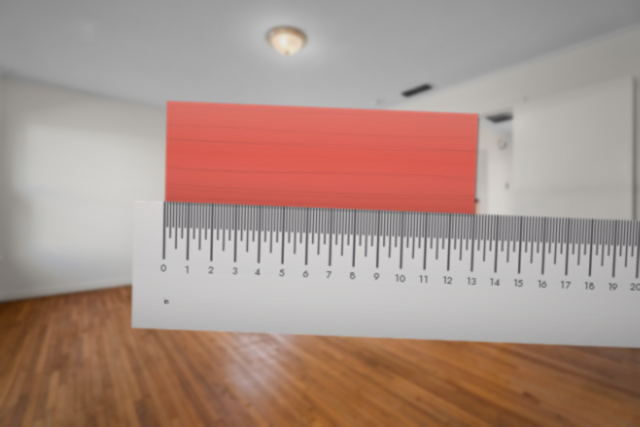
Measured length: 13 in
